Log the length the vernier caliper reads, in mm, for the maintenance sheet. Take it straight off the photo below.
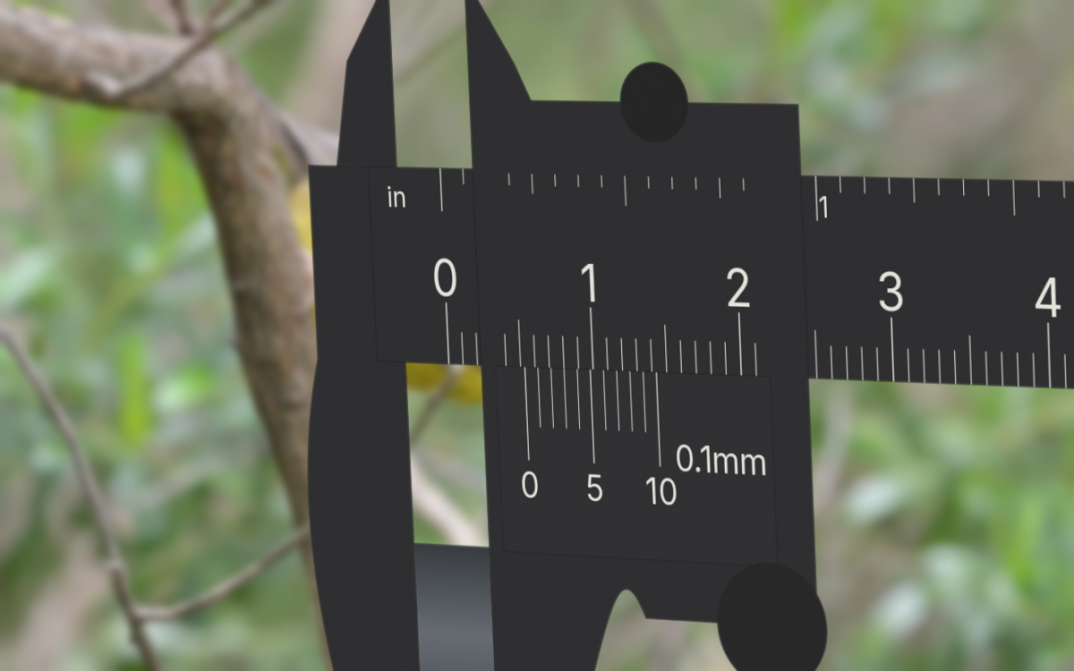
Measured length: 5.3 mm
